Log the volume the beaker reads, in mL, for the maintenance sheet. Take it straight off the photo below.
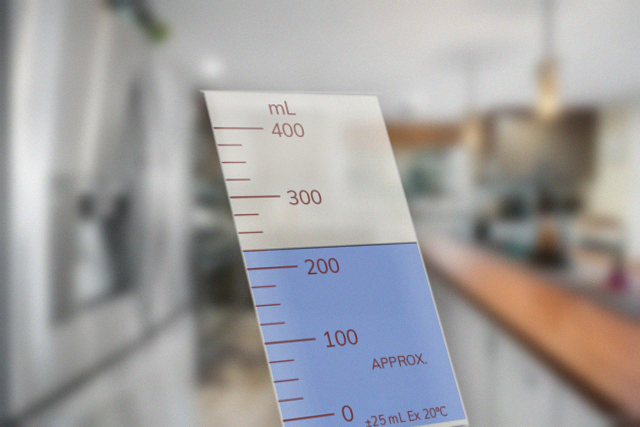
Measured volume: 225 mL
